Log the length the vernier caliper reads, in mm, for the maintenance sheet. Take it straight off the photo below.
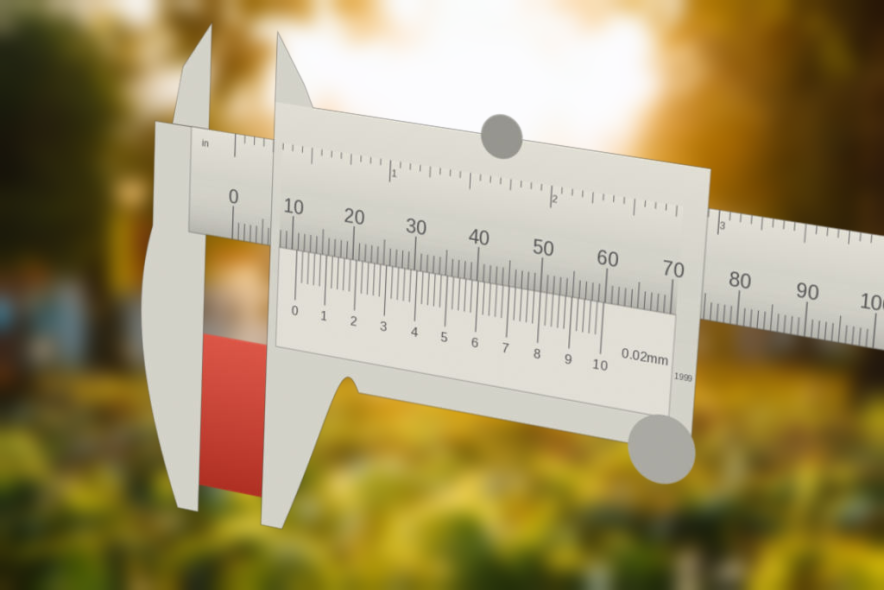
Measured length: 10.8 mm
